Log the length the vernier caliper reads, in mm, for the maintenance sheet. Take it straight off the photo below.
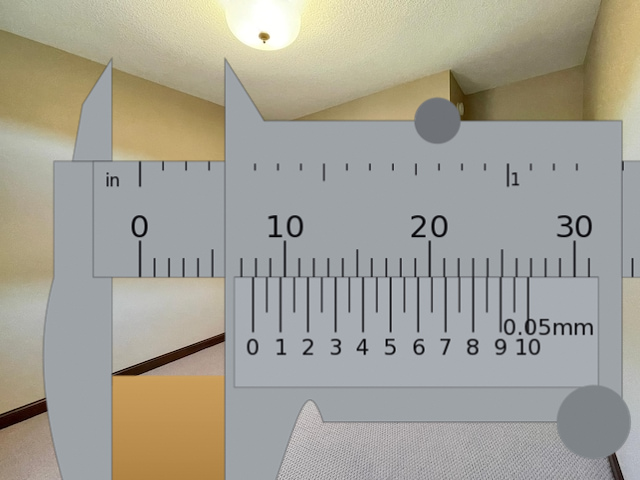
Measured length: 7.8 mm
